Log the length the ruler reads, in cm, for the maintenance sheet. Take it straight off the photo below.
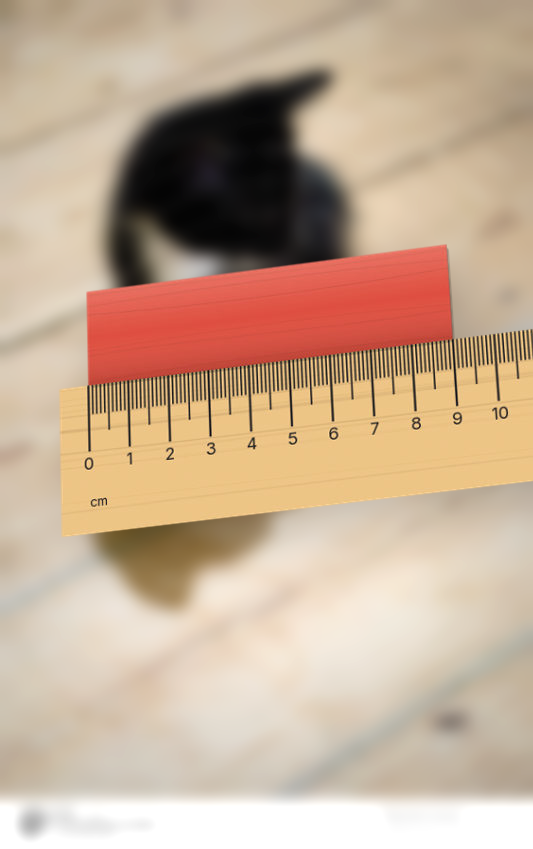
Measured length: 9 cm
